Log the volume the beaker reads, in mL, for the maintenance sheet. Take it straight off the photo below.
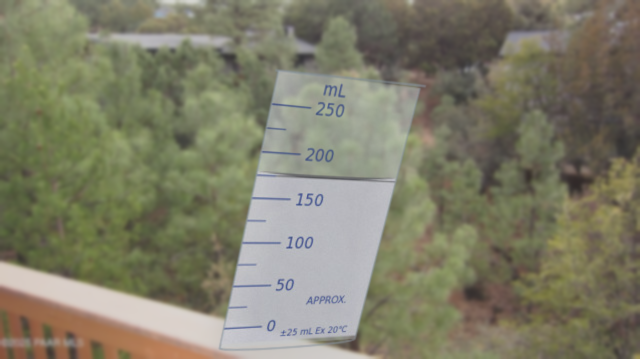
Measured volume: 175 mL
